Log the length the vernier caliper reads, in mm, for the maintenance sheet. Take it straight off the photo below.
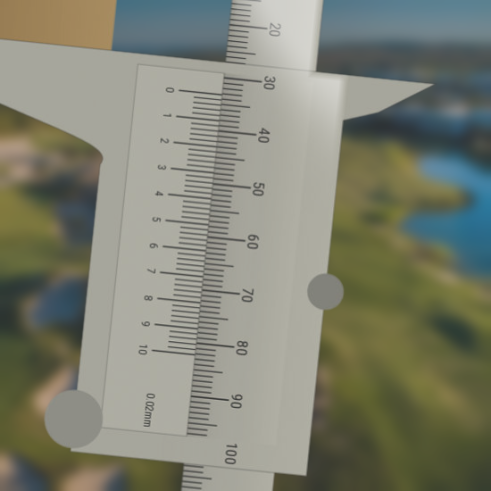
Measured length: 33.2 mm
